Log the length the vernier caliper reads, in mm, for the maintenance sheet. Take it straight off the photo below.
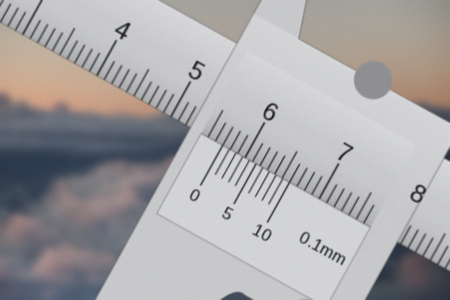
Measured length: 57.0 mm
